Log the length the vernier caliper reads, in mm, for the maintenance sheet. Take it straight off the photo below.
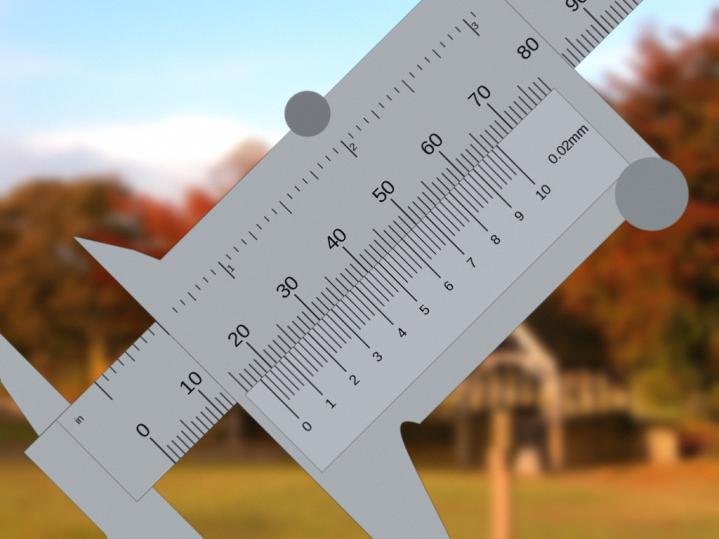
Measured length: 17.6 mm
